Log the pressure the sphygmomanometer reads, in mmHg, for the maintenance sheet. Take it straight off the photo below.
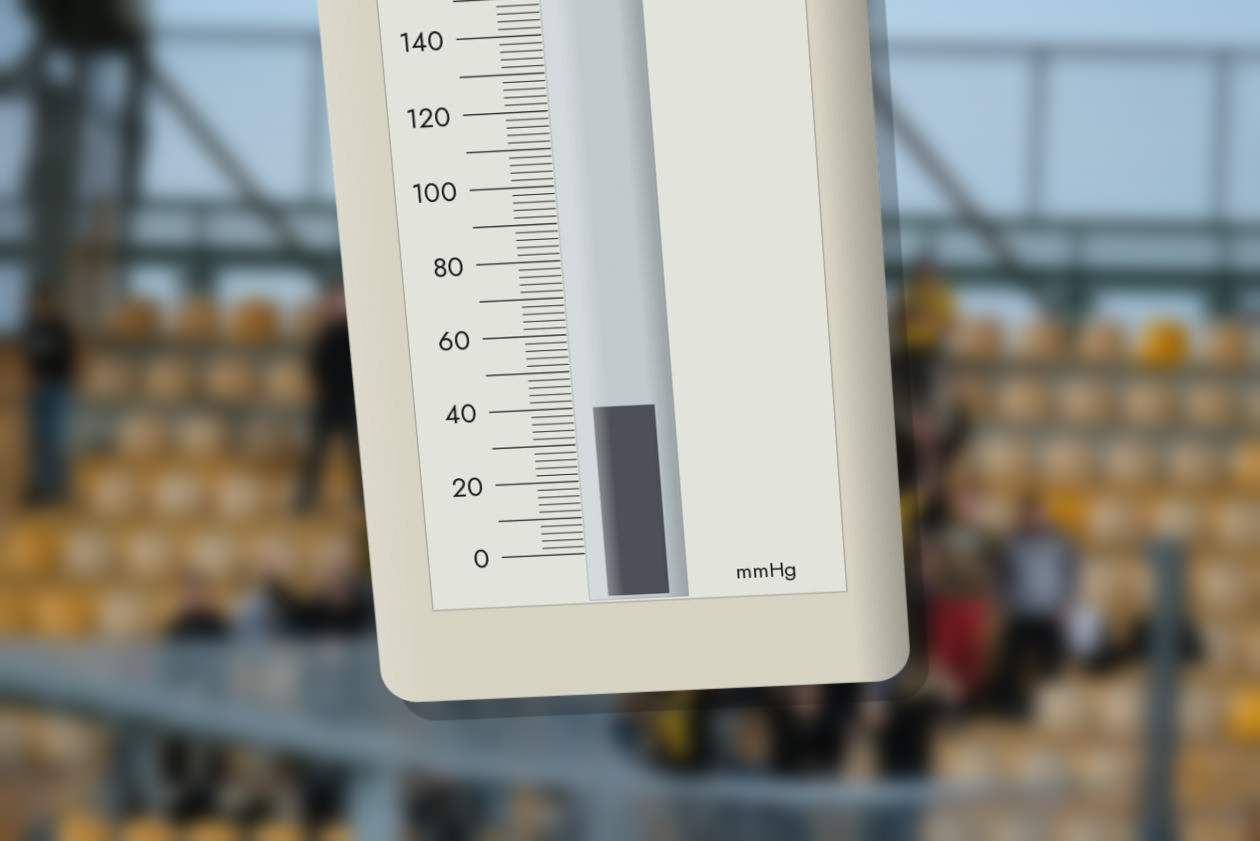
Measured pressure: 40 mmHg
